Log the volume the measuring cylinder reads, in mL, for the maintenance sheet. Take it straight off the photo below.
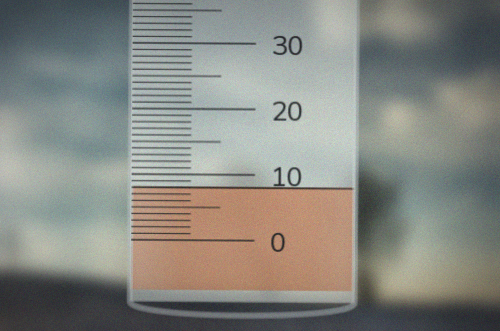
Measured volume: 8 mL
